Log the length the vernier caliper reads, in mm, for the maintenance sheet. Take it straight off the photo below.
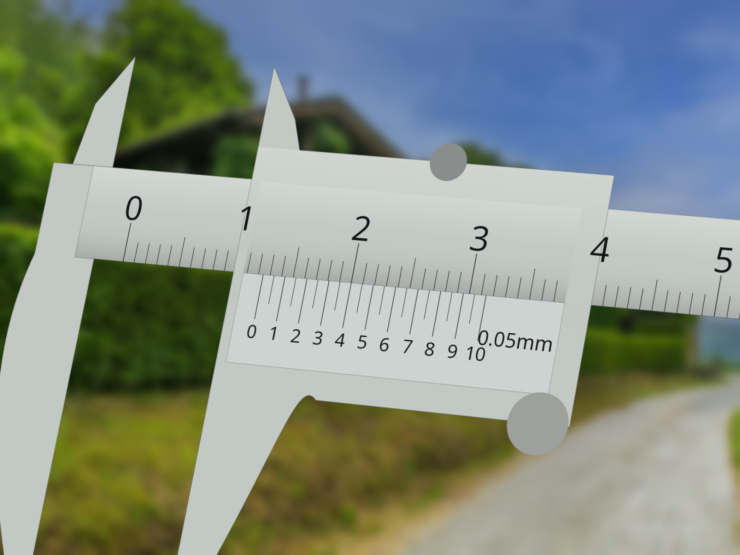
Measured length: 12.4 mm
